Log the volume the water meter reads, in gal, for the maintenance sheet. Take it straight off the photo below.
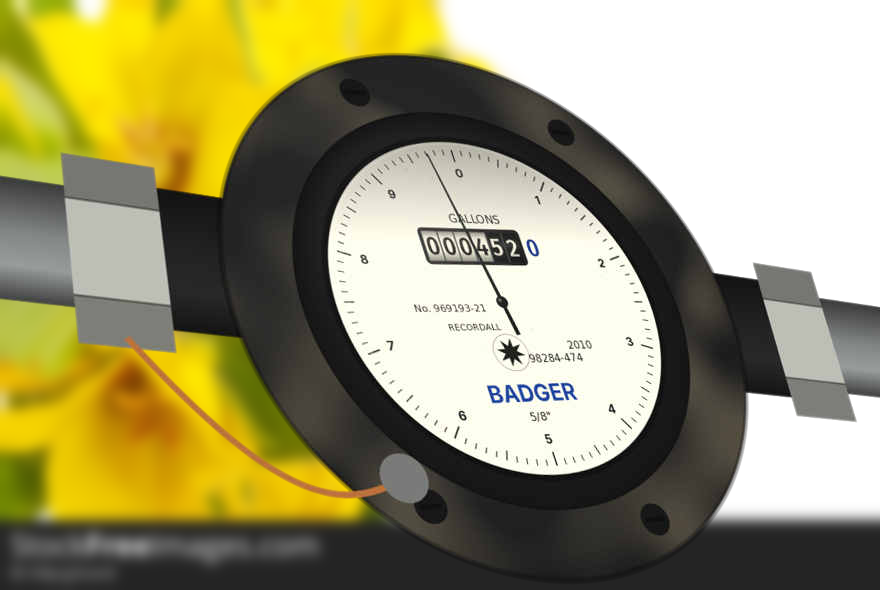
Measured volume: 4519.7 gal
